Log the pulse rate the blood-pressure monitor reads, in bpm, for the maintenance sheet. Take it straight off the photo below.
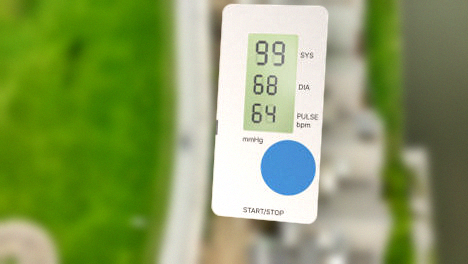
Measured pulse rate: 64 bpm
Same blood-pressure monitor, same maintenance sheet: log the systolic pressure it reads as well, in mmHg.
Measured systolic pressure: 99 mmHg
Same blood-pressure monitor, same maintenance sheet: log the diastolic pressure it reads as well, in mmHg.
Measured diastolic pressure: 68 mmHg
